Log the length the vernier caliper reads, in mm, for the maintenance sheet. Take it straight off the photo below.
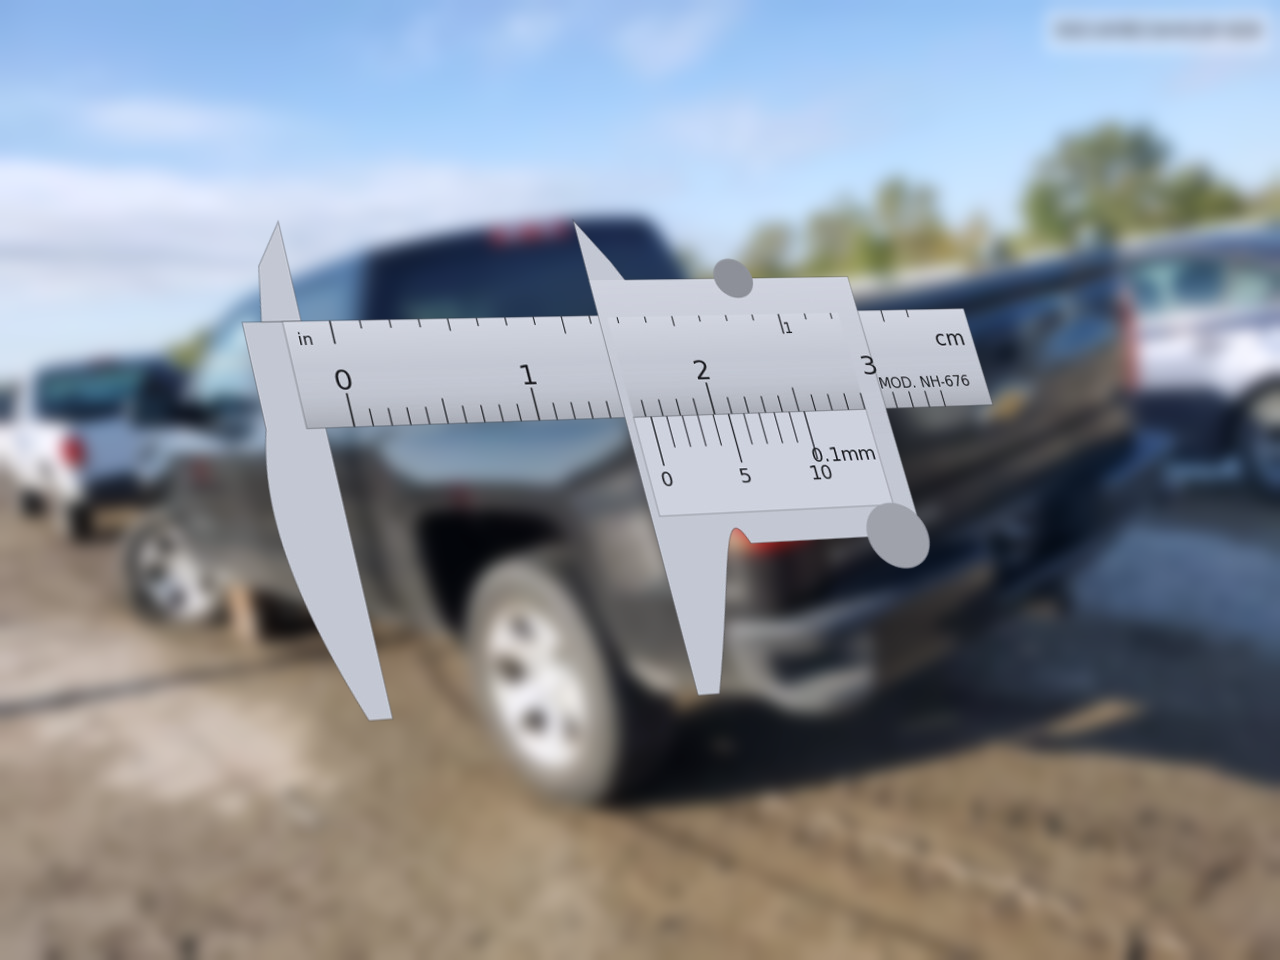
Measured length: 16.3 mm
